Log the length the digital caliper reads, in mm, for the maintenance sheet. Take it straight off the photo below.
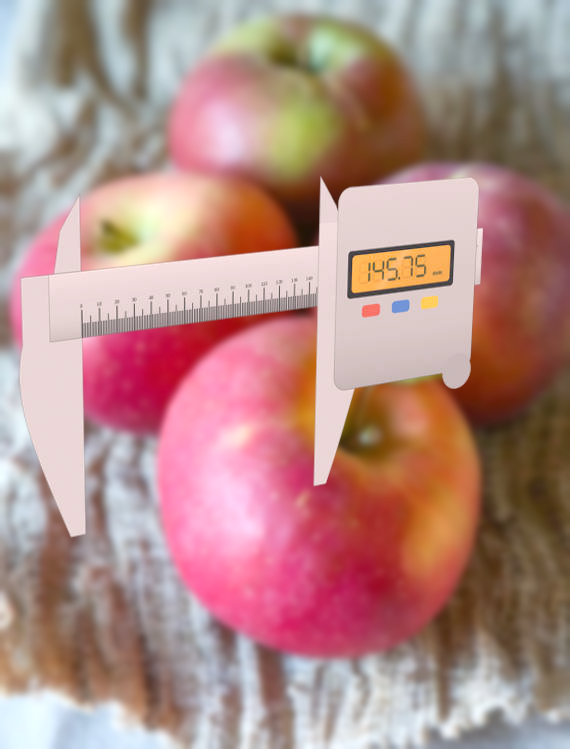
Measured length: 145.75 mm
